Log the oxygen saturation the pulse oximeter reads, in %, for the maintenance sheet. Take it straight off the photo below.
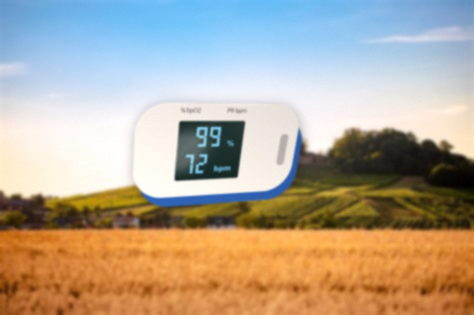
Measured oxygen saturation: 99 %
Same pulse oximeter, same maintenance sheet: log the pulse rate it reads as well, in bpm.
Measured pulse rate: 72 bpm
